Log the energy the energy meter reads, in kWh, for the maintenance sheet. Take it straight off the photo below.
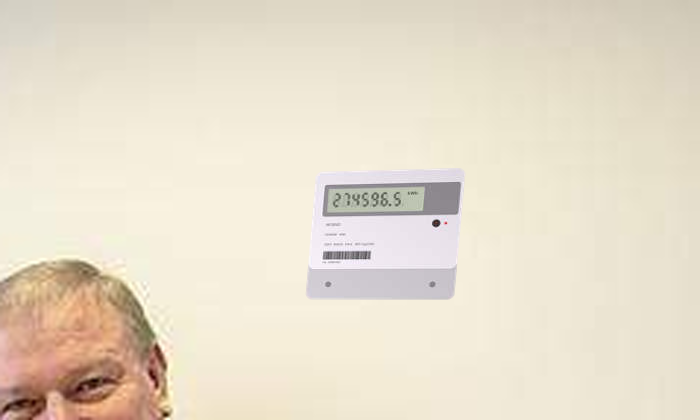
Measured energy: 274596.5 kWh
